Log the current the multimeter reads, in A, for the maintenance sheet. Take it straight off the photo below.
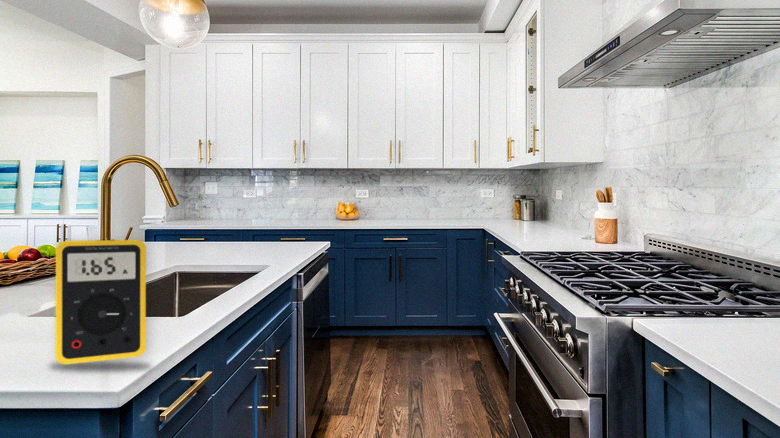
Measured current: 1.65 A
